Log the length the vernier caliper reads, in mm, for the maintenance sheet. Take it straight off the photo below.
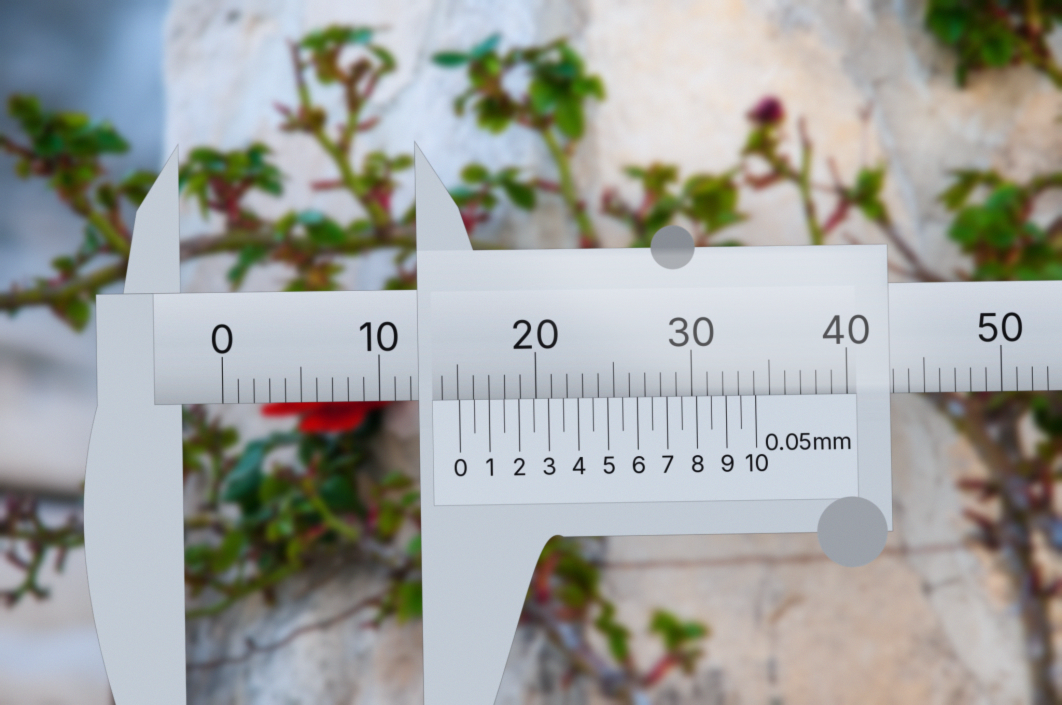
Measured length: 15.1 mm
